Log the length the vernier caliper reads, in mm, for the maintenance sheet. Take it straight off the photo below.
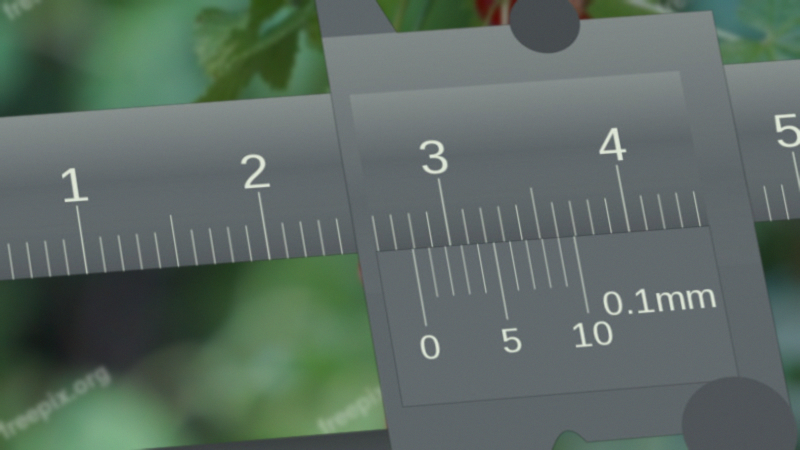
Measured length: 27.9 mm
